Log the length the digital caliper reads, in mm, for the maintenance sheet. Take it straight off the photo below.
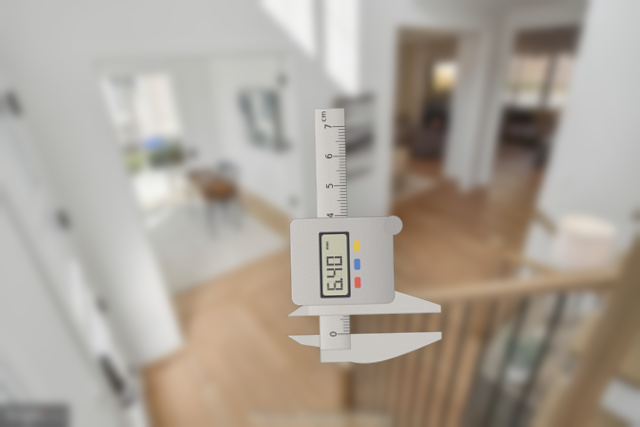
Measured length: 6.40 mm
